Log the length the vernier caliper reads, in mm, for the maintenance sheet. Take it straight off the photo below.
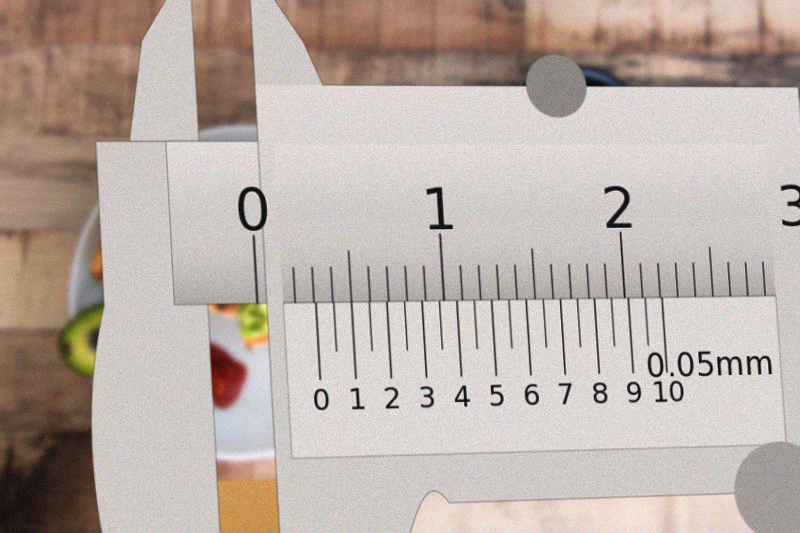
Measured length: 3.1 mm
